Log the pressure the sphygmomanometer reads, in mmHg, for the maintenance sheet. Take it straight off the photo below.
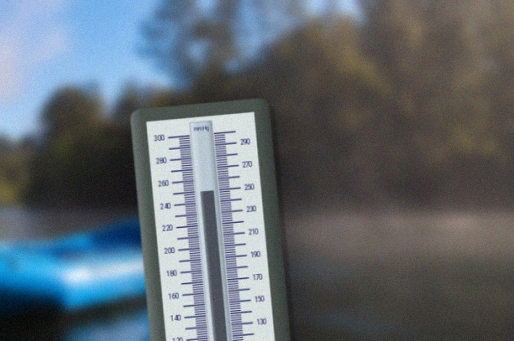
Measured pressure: 250 mmHg
